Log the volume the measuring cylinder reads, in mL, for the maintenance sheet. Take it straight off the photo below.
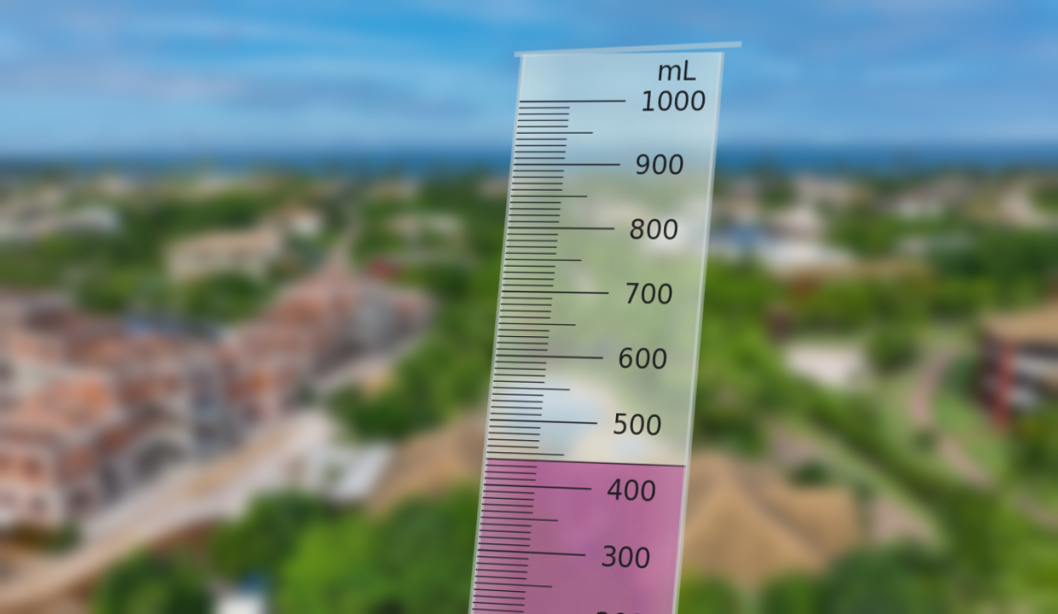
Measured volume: 440 mL
